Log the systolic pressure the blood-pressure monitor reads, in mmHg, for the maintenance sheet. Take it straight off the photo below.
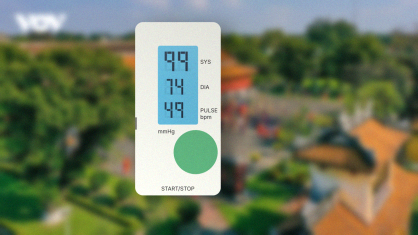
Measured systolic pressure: 99 mmHg
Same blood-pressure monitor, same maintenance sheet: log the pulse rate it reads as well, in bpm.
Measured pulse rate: 49 bpm
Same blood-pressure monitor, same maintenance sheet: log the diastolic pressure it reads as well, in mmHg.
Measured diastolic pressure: 74 mmHg
